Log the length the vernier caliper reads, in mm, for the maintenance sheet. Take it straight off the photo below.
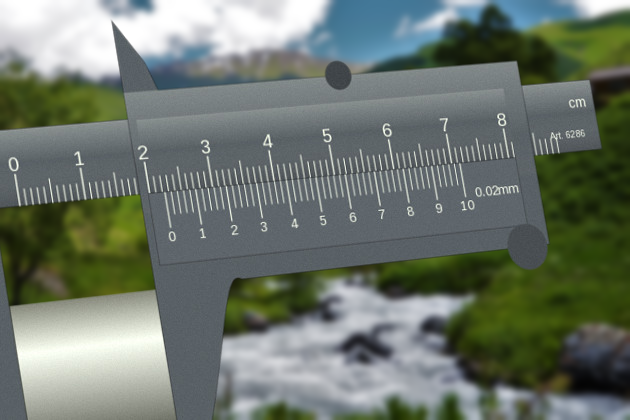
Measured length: 22.4 mm
